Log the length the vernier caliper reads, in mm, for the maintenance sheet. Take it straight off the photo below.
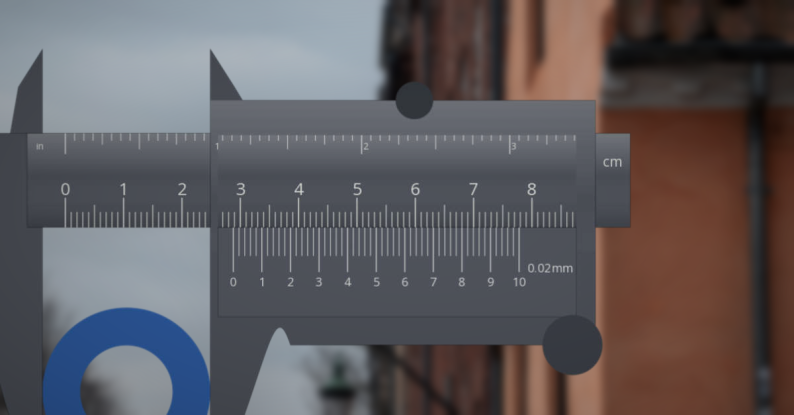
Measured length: 28.8 mm
